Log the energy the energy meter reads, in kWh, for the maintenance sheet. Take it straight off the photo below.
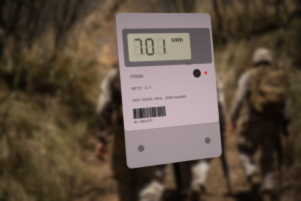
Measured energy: 701 kWh
